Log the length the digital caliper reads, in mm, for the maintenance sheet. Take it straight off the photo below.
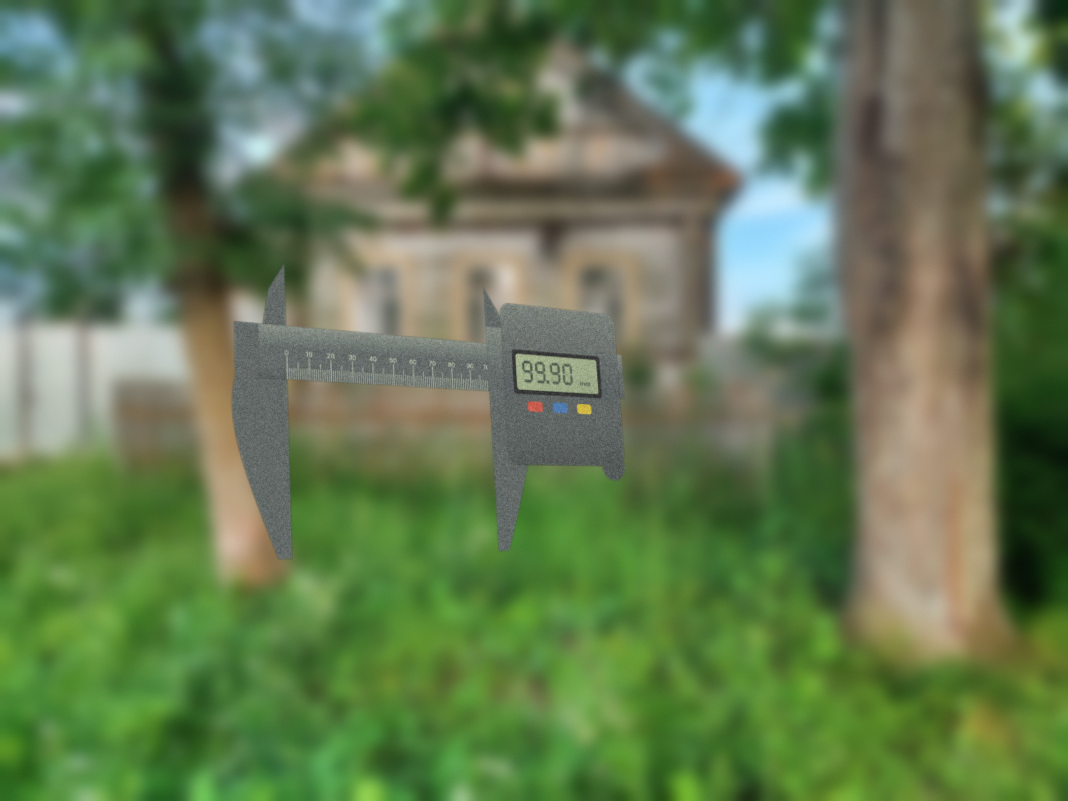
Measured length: 99.90 mm
